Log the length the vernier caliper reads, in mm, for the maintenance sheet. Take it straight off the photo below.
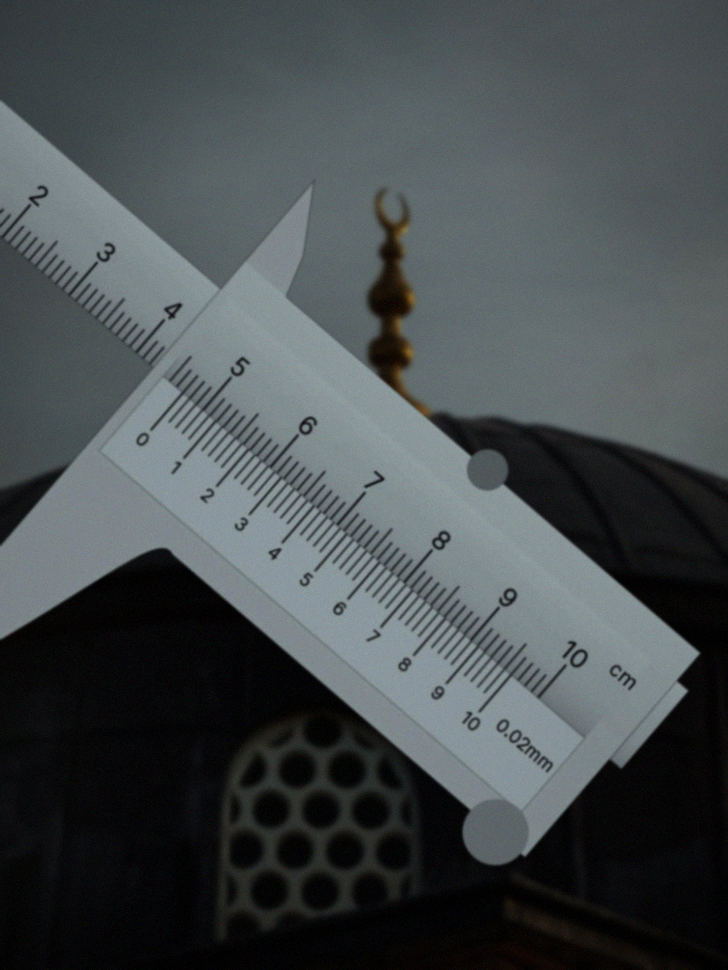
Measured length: 47.0 mm
